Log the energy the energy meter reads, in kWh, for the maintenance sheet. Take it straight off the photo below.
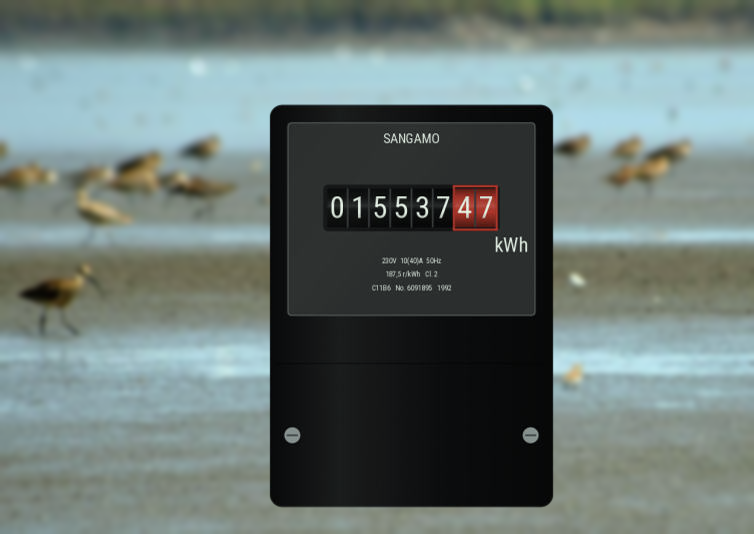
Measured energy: 15537.47 kWh
